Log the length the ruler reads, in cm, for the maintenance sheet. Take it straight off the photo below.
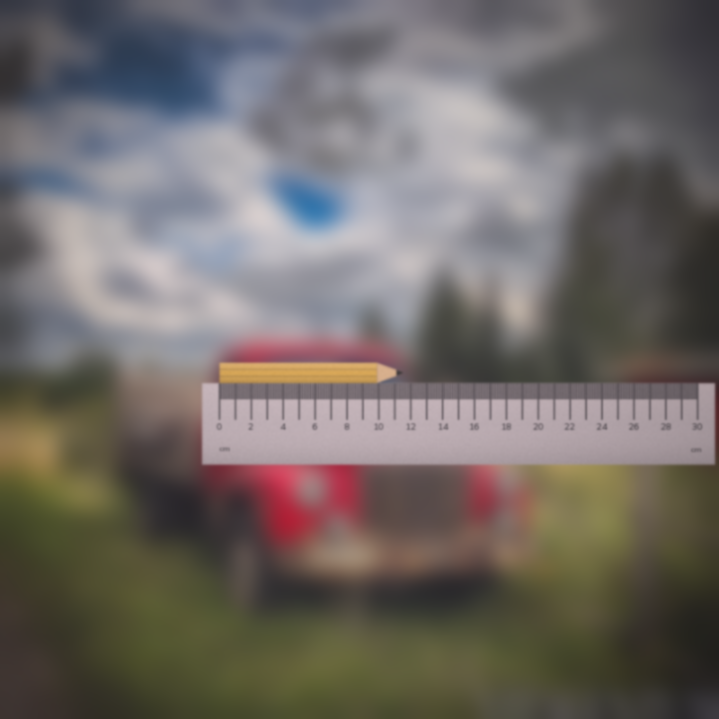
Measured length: 11.5 cm
